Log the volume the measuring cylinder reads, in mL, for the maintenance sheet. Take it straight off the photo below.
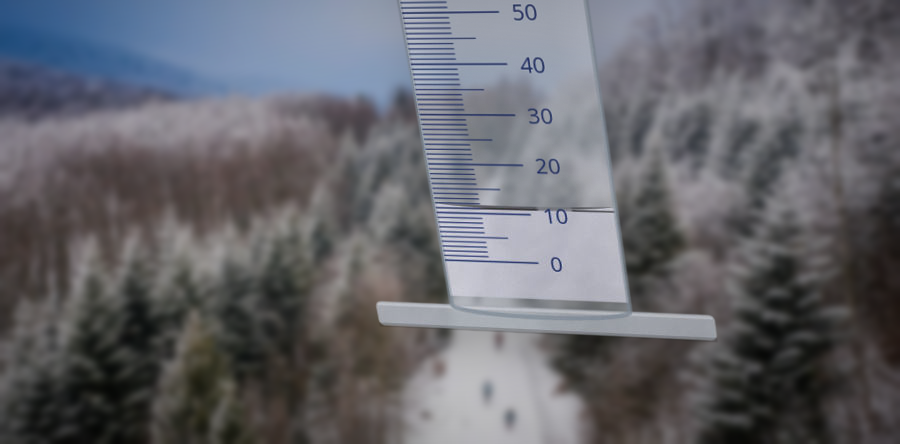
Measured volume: 11 mL
